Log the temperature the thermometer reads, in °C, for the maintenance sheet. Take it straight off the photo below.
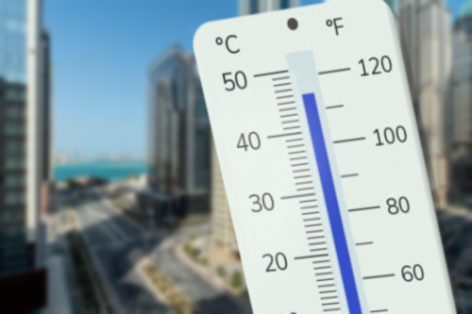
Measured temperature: 46 °C
